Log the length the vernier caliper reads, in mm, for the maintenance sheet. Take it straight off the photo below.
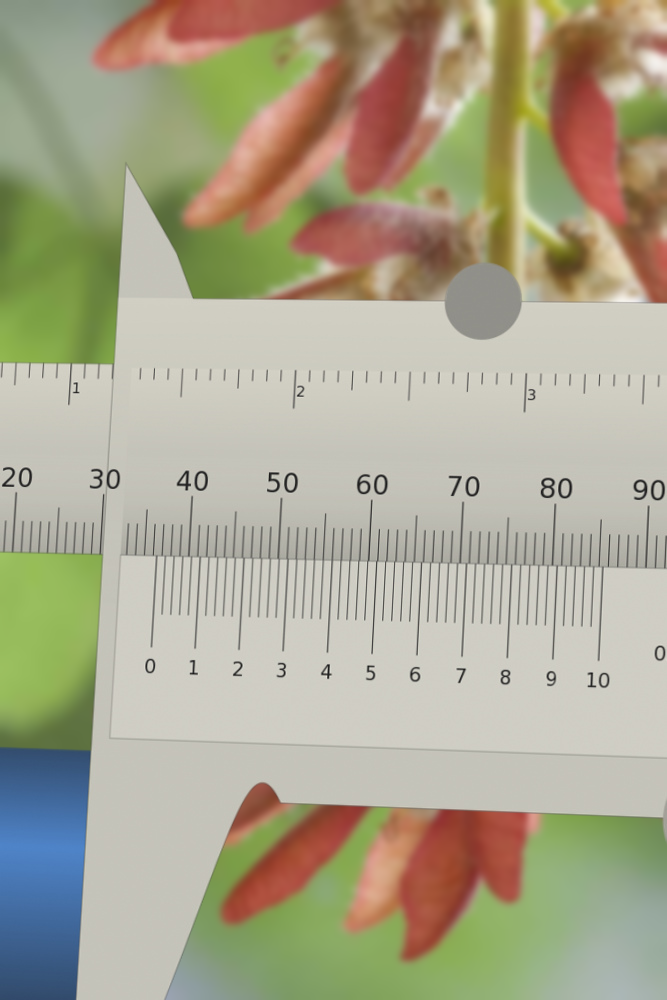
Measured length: 36.4 mm
